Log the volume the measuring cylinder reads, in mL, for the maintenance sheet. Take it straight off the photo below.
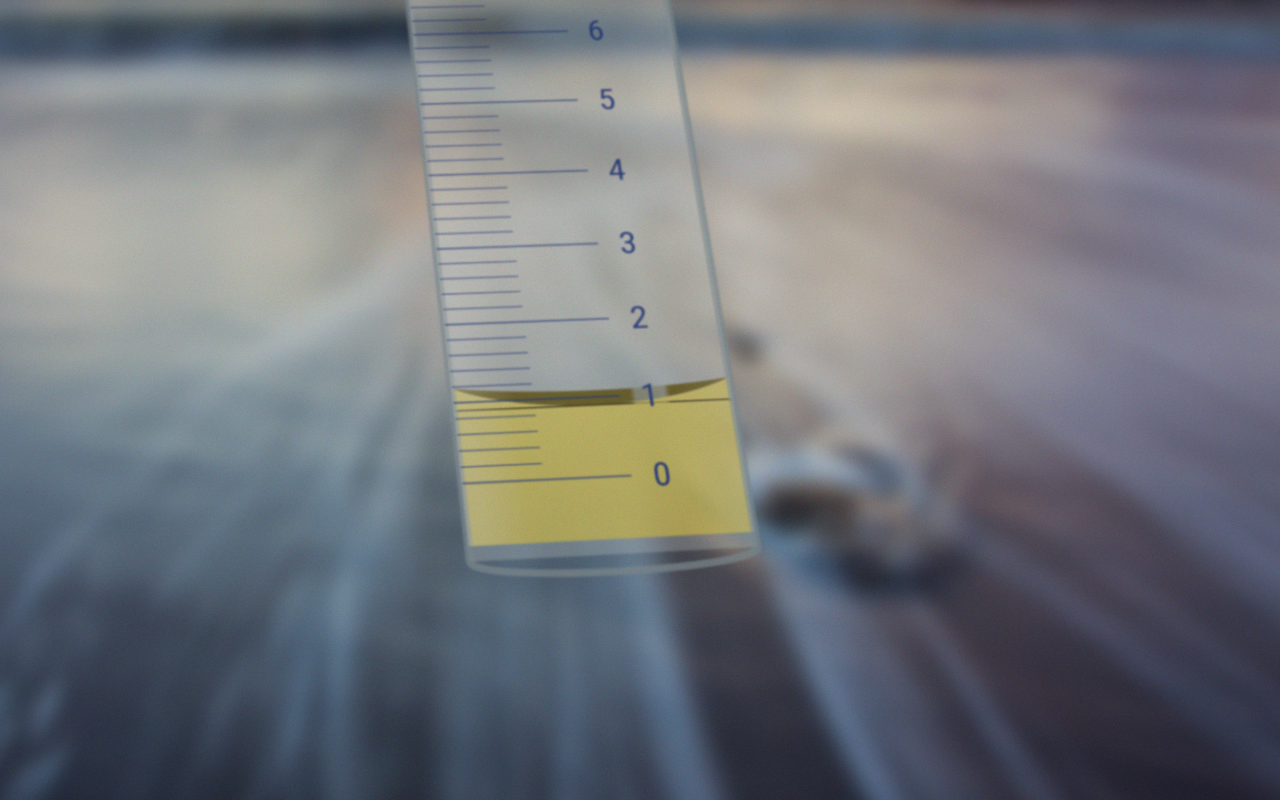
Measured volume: 0.9 mL
